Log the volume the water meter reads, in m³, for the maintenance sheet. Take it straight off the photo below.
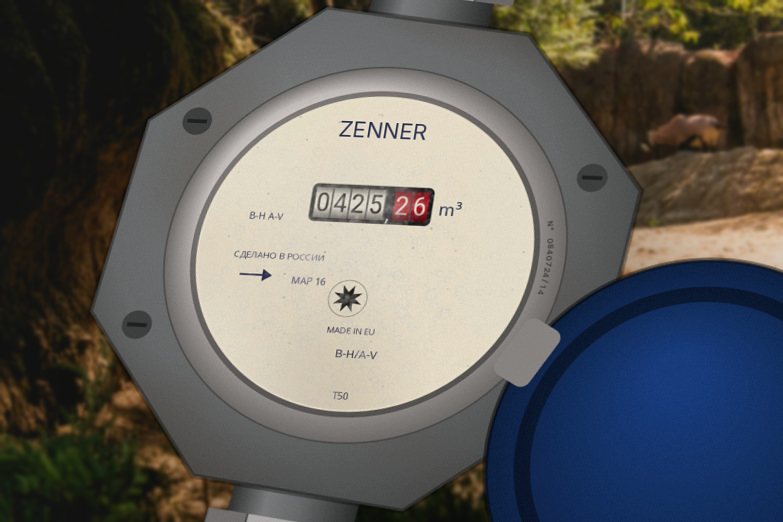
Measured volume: 425.26 m³
